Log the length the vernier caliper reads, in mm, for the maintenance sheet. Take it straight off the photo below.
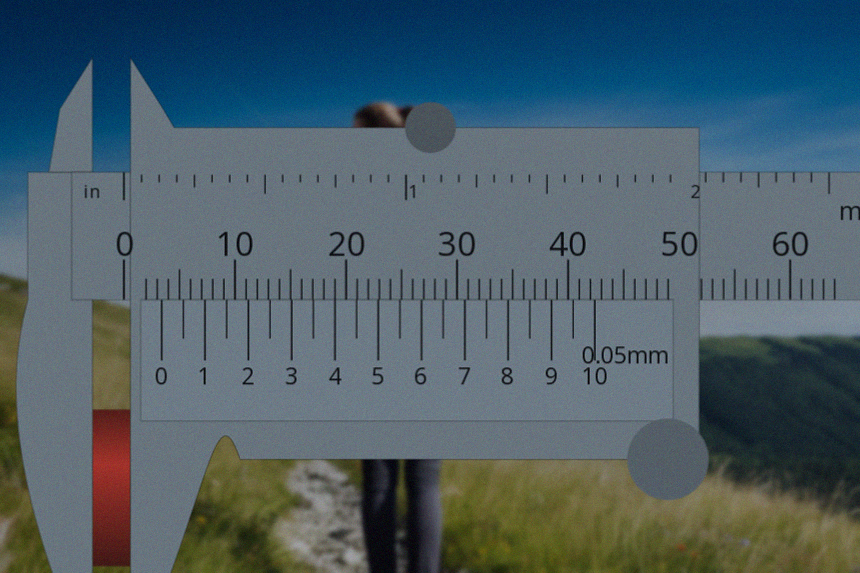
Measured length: 3.4 mm
